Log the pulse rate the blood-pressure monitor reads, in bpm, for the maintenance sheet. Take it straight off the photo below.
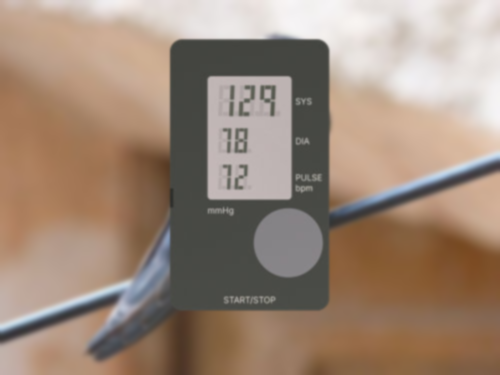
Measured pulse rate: 72 bpm
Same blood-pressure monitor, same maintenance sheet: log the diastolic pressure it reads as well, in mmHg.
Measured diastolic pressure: 78 mmHg
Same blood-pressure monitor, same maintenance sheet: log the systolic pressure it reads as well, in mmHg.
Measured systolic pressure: 129 mmHg
